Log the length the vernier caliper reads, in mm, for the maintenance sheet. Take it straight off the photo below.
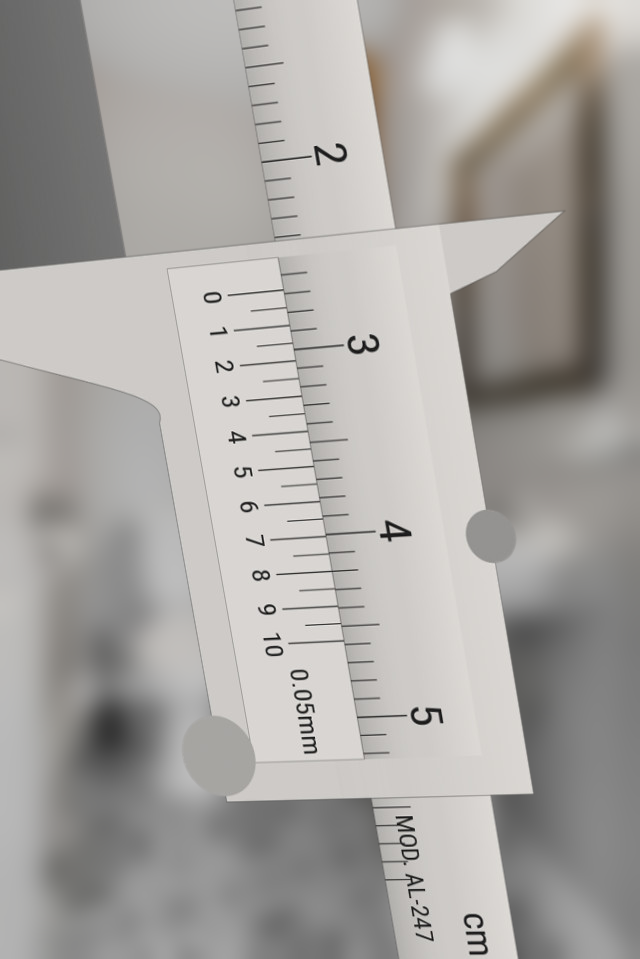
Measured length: 26.8 mm
